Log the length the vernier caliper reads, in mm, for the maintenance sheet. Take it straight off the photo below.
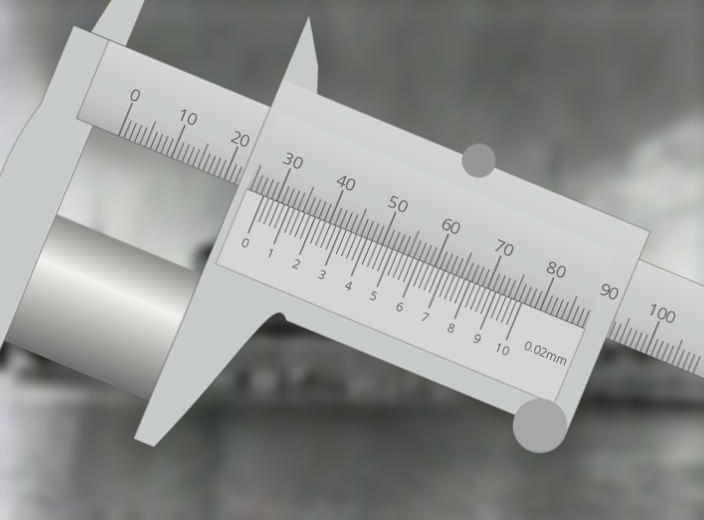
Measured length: 27.5 mm
